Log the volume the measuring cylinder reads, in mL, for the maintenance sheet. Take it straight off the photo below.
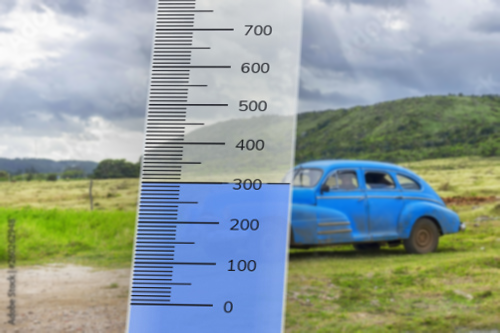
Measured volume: 300 mL
